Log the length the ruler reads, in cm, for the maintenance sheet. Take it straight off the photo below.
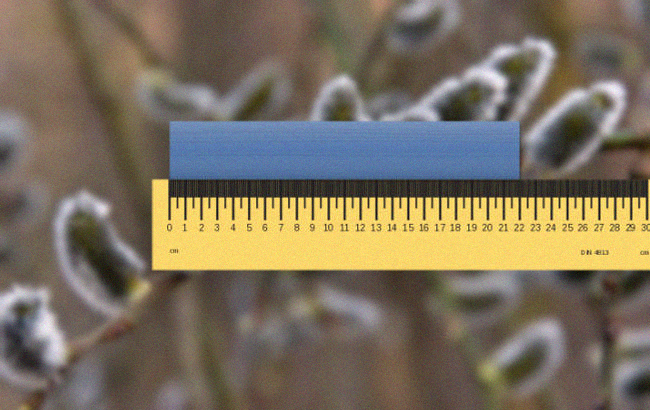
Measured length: 22 cm
